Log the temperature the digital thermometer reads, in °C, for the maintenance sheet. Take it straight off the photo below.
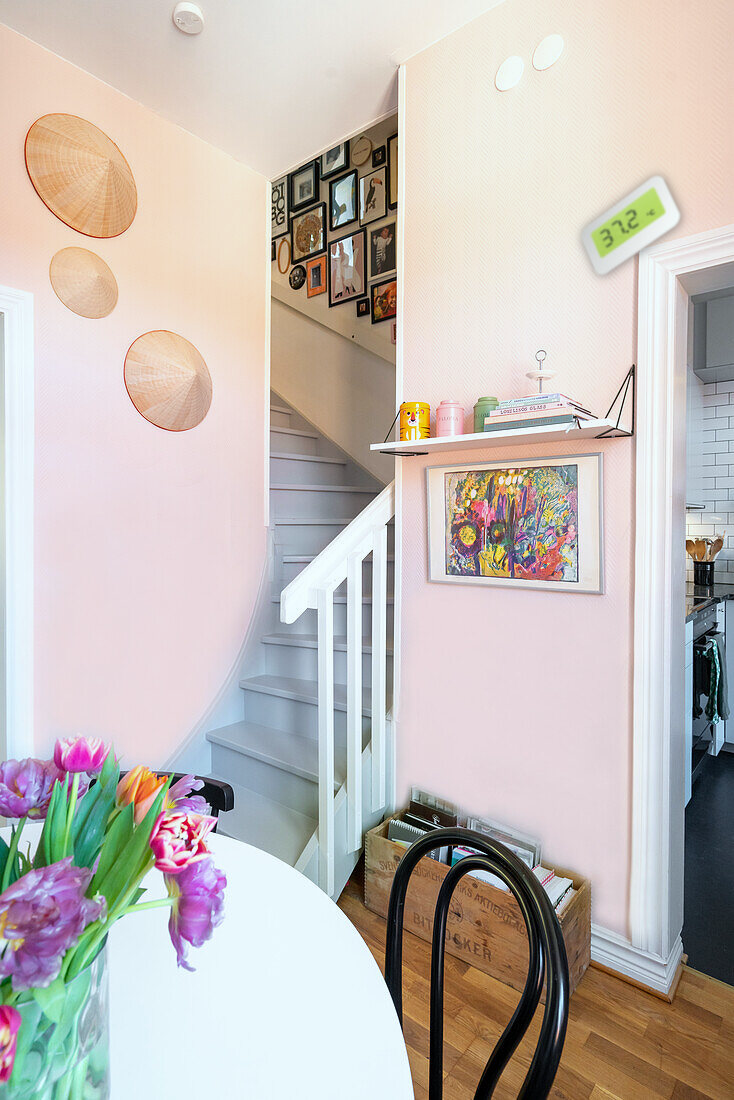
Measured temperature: 37.2 °C
